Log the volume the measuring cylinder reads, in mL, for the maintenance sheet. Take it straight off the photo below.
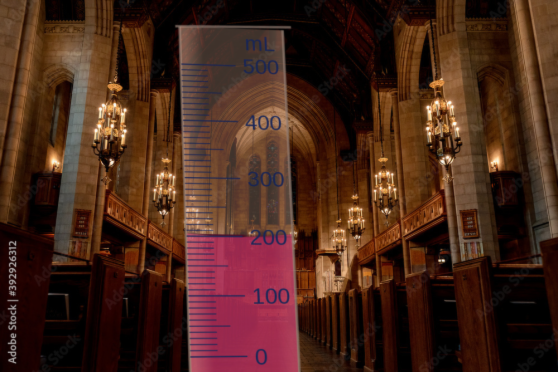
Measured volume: 200 mL
